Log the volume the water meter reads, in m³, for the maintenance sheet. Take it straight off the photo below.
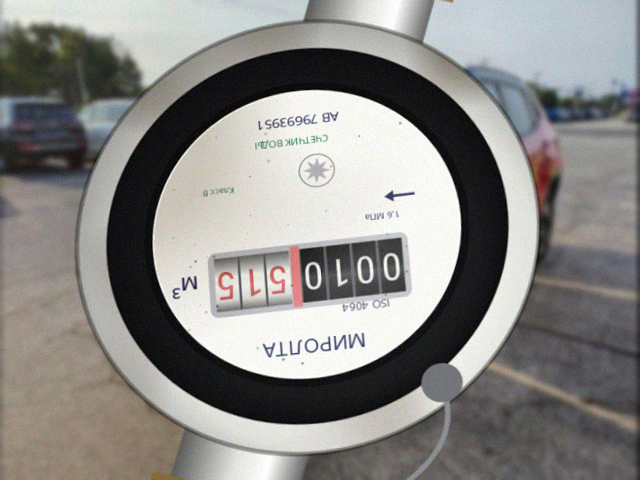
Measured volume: 10.515 m³
